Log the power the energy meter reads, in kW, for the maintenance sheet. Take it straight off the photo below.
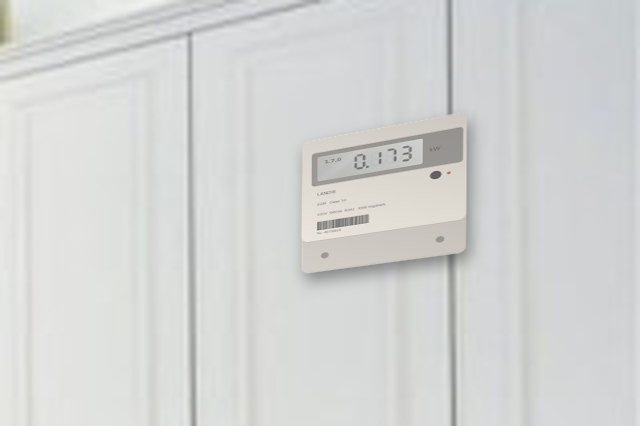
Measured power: 0.173 kW
